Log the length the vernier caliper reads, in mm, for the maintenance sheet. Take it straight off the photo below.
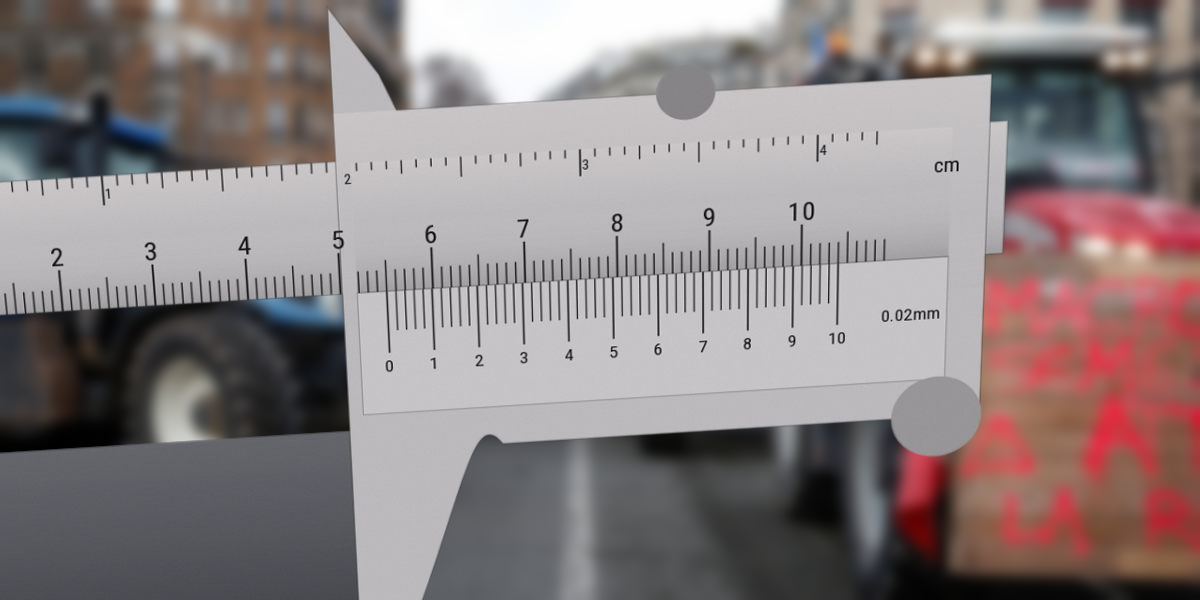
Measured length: 55.0 mm
